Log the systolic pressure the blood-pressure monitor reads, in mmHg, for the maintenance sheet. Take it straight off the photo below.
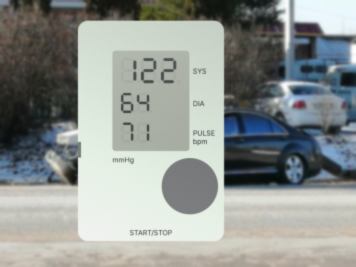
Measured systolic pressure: 122 mmHg
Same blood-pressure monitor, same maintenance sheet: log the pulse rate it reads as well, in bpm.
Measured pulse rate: 71 bpm
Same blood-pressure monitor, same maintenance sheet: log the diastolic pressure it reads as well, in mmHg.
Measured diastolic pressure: 64 mmHg
